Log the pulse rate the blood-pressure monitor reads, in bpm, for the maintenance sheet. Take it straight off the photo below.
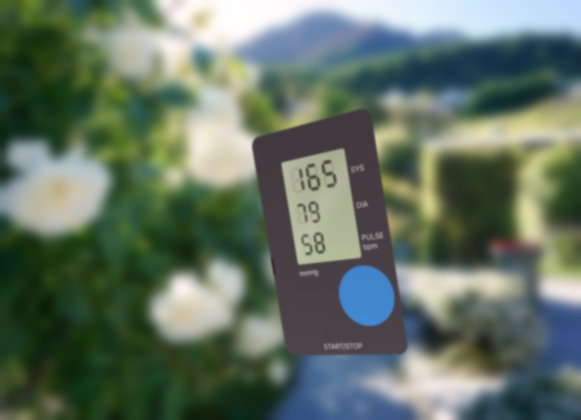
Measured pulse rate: 58 bpm
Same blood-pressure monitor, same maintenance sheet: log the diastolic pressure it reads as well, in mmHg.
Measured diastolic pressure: 79 mmHg
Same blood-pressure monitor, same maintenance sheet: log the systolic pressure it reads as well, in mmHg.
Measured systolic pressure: 165 mmHg
